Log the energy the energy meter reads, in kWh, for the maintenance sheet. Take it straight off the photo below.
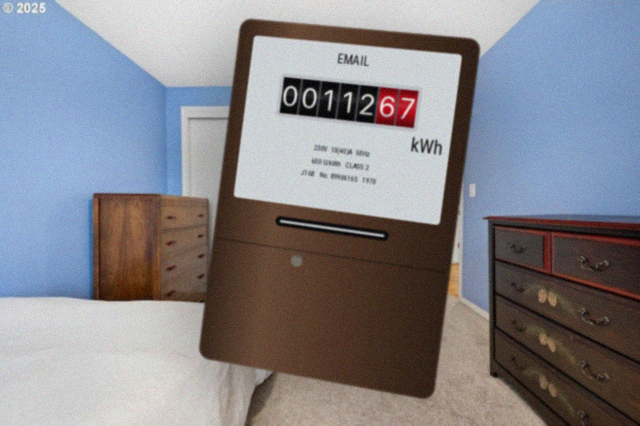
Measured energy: 112.67 kWh
